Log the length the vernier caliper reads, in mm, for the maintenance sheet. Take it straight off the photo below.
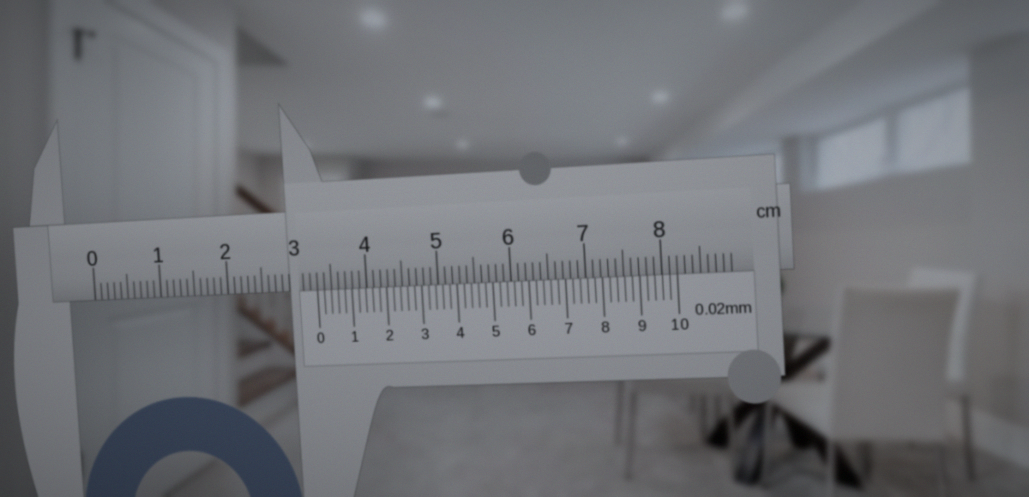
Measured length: 33.0 mm
